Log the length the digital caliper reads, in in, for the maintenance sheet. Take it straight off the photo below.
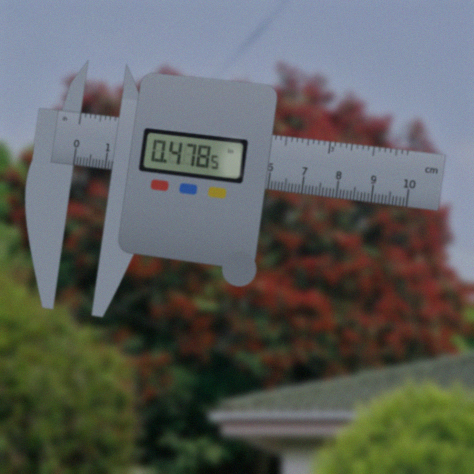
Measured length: 0.4785 in
